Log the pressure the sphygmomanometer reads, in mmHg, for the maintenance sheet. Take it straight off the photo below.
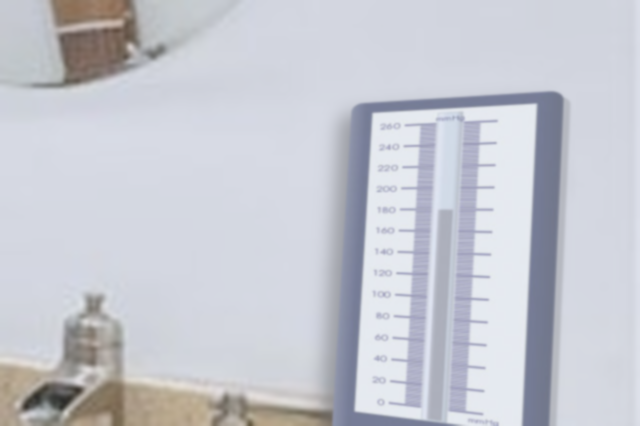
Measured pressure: 180 mmHg
